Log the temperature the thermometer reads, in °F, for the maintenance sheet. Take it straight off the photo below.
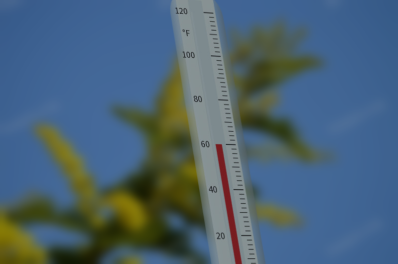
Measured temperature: 60 °F
